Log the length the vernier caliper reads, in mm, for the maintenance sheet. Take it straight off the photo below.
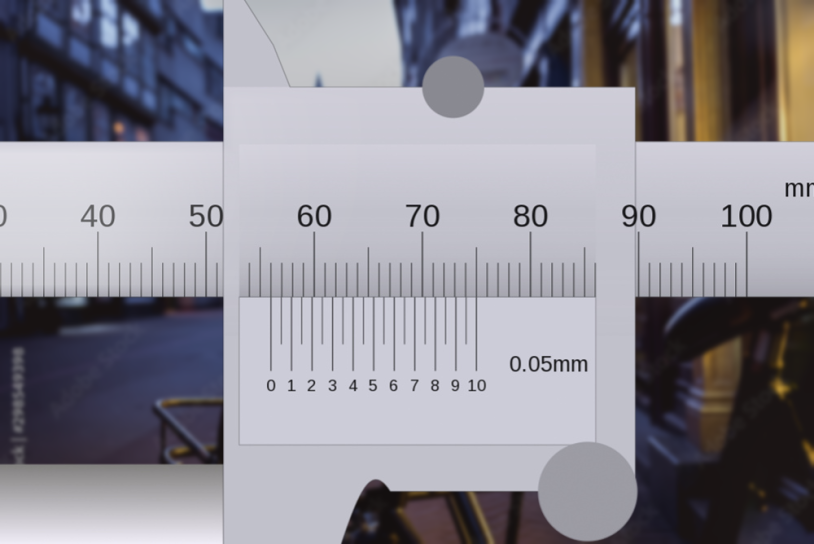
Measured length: 56.0 mm
